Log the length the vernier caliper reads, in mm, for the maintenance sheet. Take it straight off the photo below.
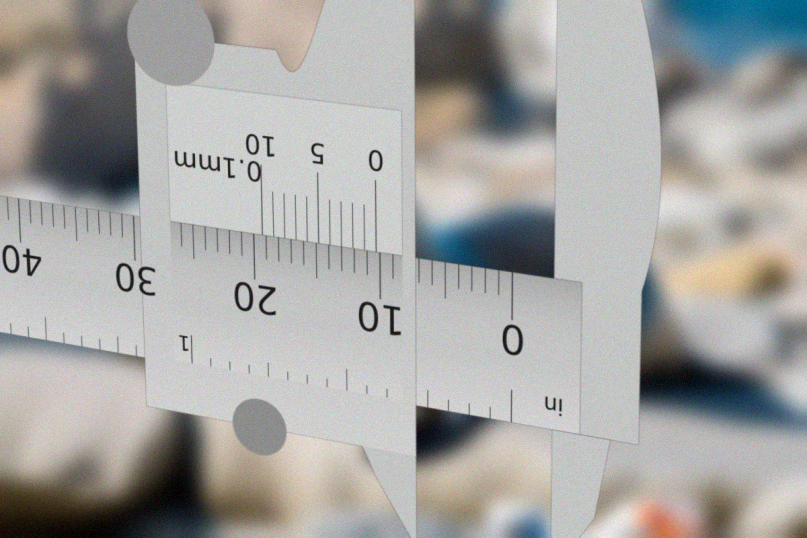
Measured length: 10.3 mm
